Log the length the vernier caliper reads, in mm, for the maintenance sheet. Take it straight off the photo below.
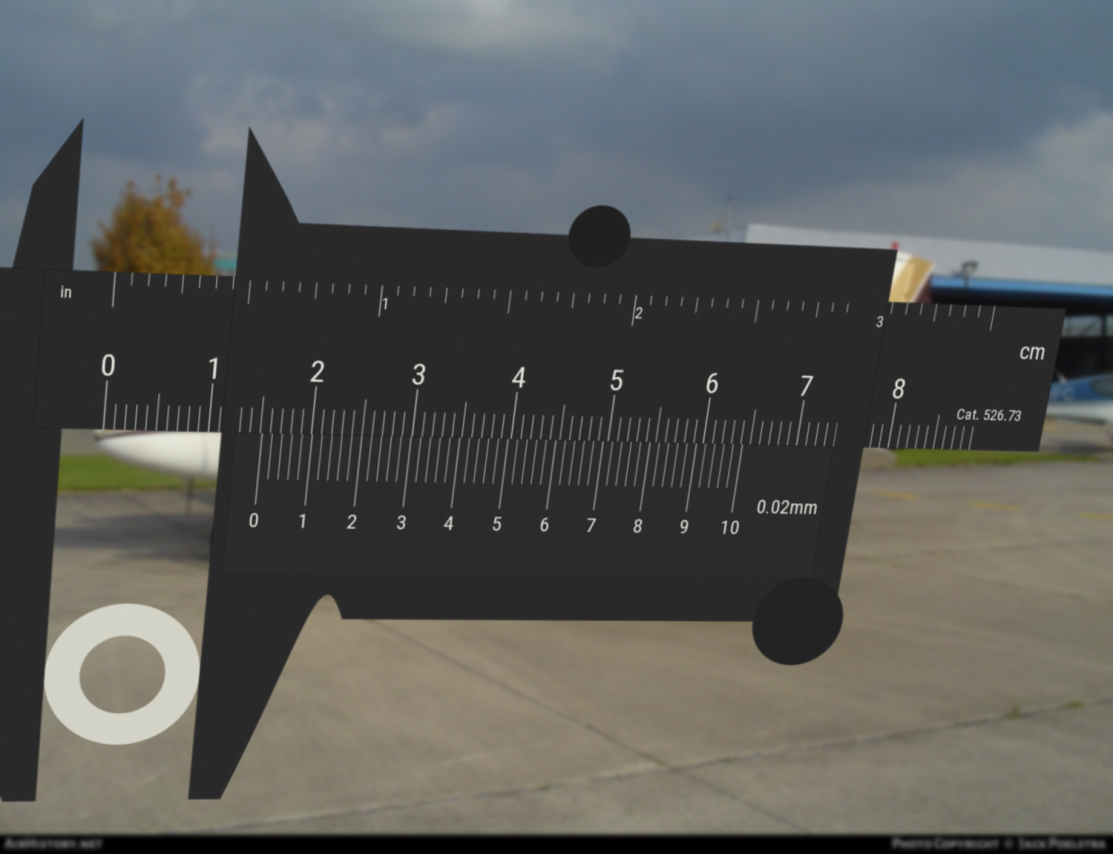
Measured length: 15.2 mm
